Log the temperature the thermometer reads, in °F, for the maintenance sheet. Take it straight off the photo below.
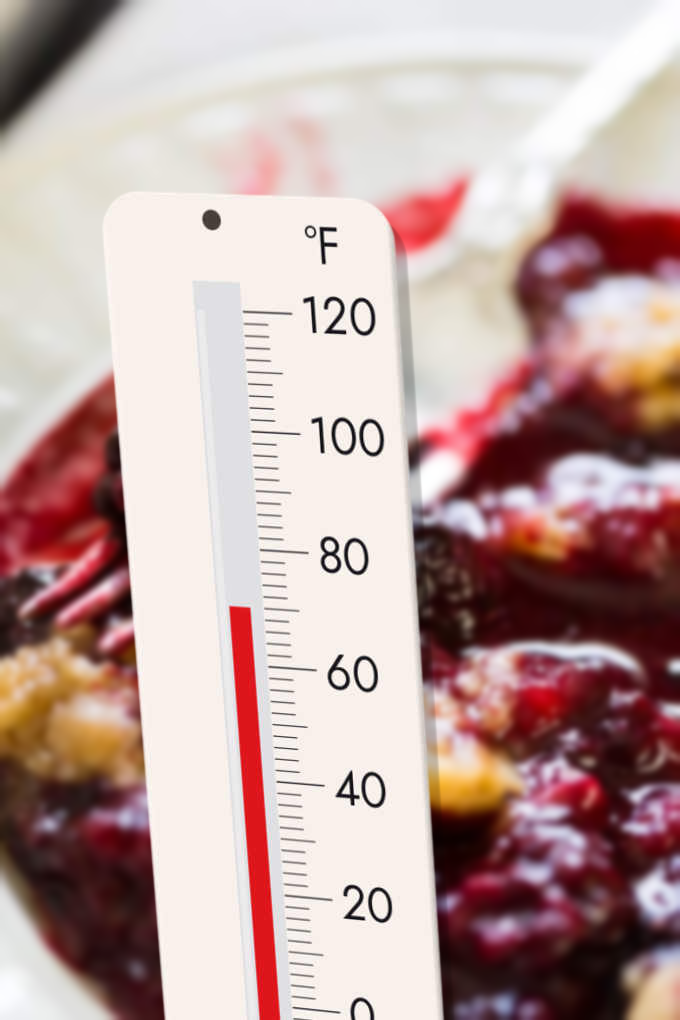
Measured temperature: 70 °F
